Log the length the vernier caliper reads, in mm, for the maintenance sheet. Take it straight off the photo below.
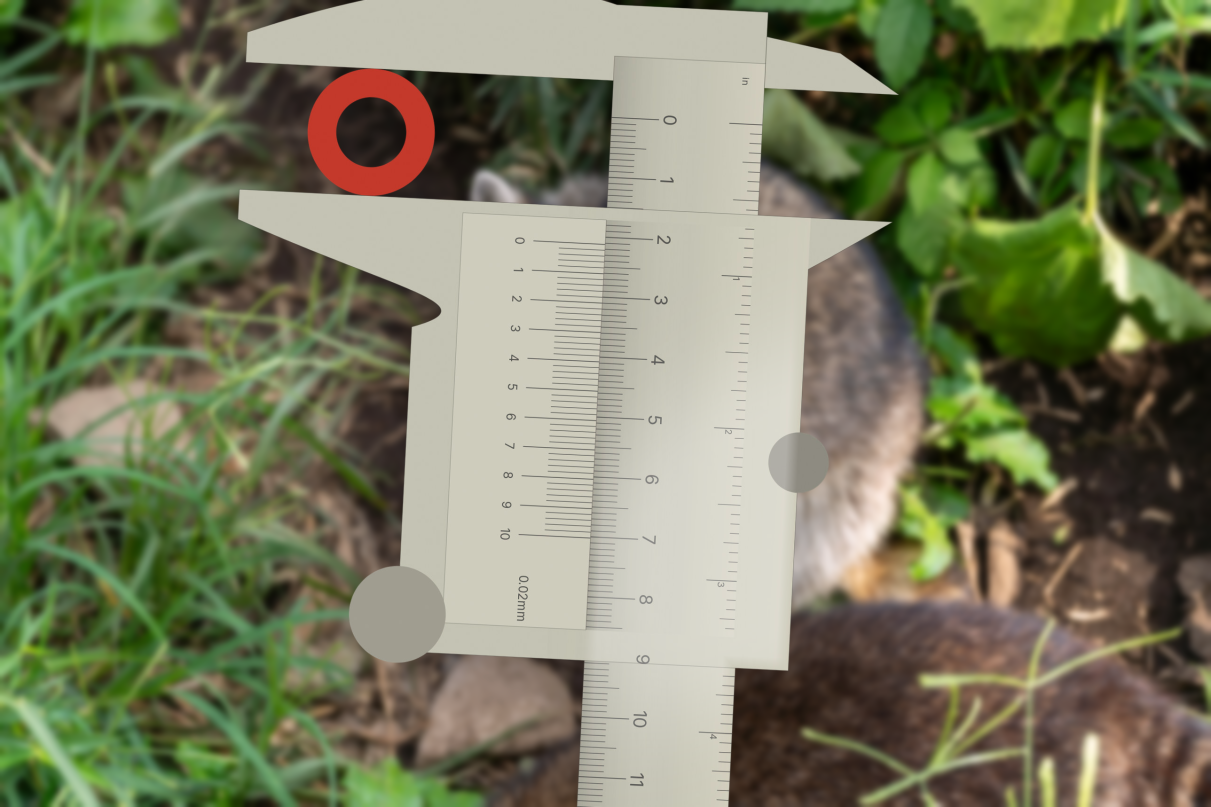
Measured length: 21.2 mm
